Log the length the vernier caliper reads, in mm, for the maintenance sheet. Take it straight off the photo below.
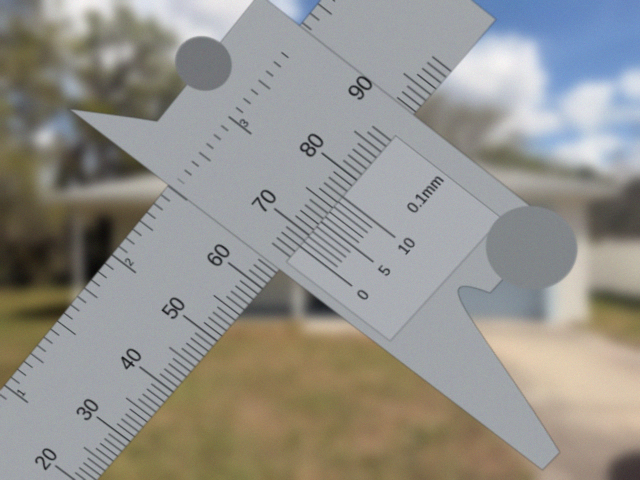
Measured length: 68.0 mm
